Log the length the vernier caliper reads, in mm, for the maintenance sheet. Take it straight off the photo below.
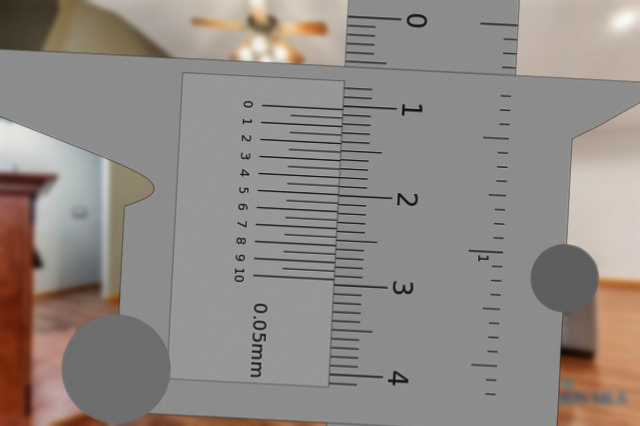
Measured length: 10.4 mm
